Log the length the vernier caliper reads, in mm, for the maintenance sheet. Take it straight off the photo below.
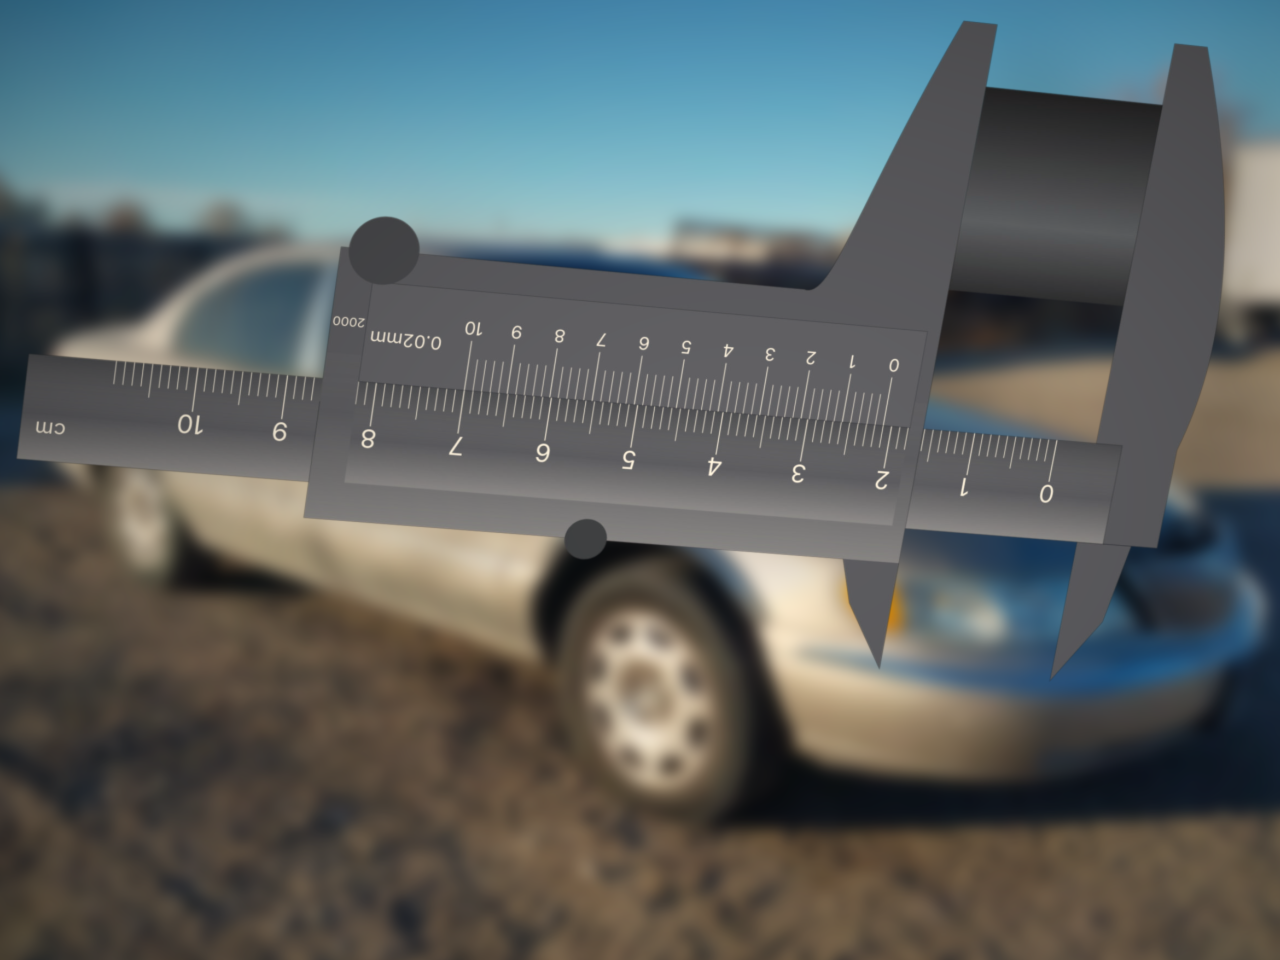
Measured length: 21.0 mm
